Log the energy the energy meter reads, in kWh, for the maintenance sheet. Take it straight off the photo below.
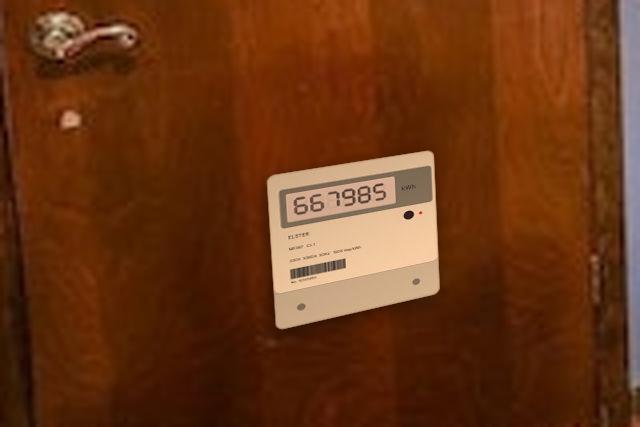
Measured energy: 667985 kWh
